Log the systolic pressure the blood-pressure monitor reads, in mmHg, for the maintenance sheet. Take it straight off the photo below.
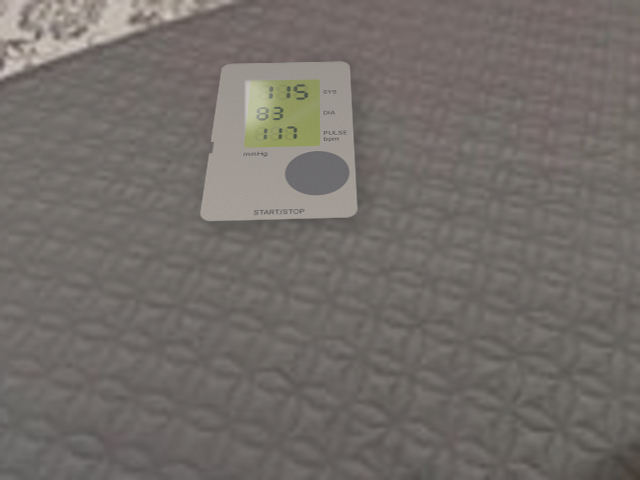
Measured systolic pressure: 115 mmHg
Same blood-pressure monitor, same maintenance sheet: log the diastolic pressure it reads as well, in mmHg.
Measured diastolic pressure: 83 mmHg
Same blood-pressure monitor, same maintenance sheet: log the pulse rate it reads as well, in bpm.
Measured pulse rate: 117 bpm
